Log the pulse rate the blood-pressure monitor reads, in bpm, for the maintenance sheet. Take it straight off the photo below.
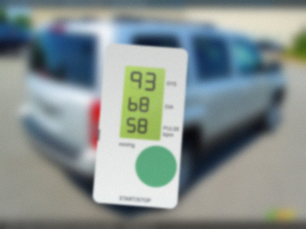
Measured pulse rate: 58 bpm
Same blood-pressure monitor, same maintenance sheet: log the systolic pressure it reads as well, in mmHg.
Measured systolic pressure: 93 mmHg
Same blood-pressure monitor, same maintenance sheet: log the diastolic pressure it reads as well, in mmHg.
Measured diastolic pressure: 68 mmHg
